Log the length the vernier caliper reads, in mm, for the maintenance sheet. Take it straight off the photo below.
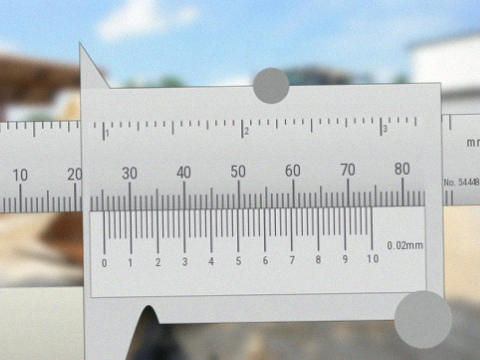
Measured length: 25.2 mm
